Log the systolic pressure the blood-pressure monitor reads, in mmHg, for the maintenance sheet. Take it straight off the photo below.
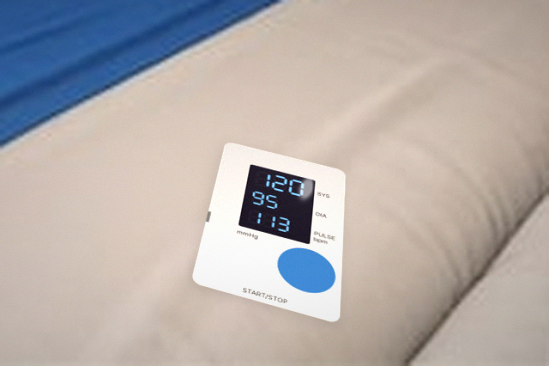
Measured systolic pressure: 120 mmHg
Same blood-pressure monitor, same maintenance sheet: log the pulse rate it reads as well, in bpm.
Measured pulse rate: 113 bpm
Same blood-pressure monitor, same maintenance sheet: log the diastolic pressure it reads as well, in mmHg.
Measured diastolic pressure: 95 mmHg
